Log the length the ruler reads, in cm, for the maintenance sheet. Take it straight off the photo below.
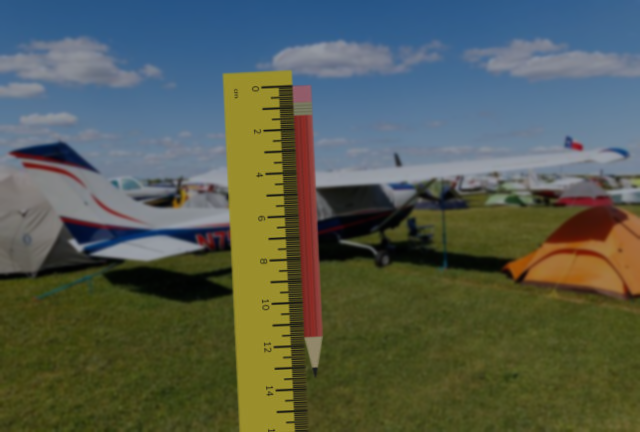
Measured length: 13.5 cm
